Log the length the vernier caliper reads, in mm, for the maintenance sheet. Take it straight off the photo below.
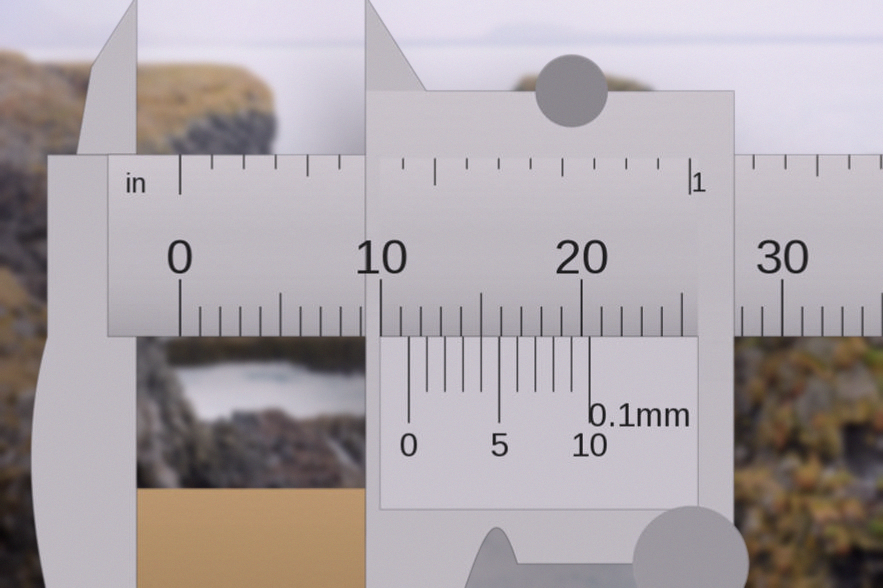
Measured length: 11.4 mm
